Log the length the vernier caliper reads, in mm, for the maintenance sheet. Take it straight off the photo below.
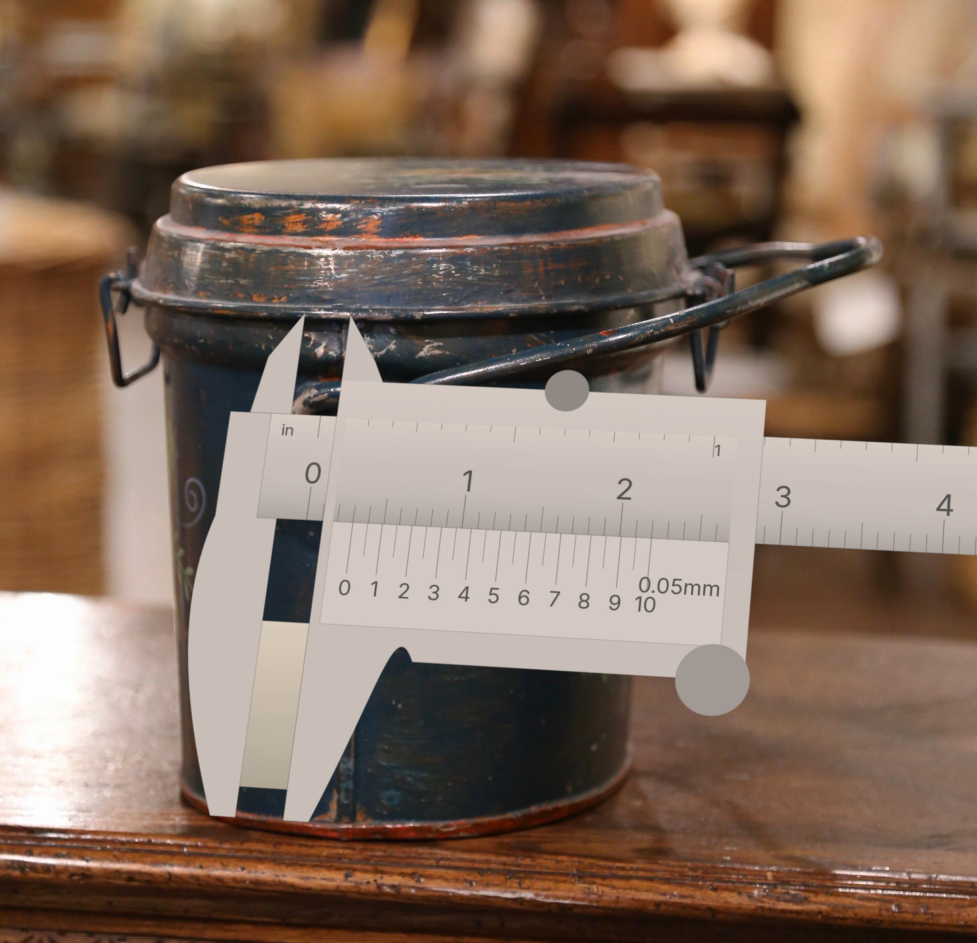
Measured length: 3.0 mm
